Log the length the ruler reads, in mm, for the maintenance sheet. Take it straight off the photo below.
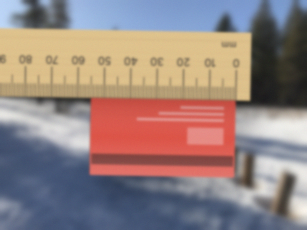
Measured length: 55 mm
